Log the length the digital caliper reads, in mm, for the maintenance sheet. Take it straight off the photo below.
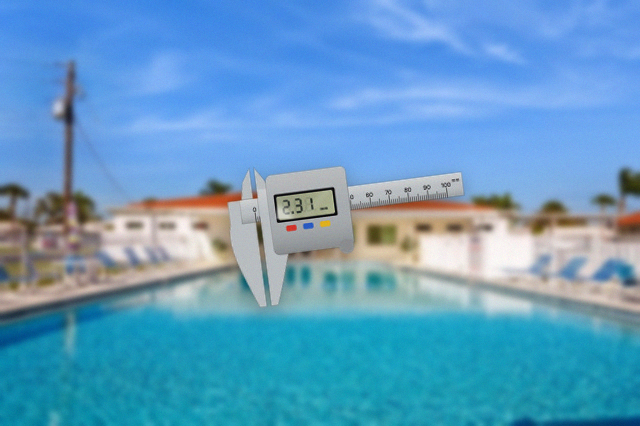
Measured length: 2.31 mm
